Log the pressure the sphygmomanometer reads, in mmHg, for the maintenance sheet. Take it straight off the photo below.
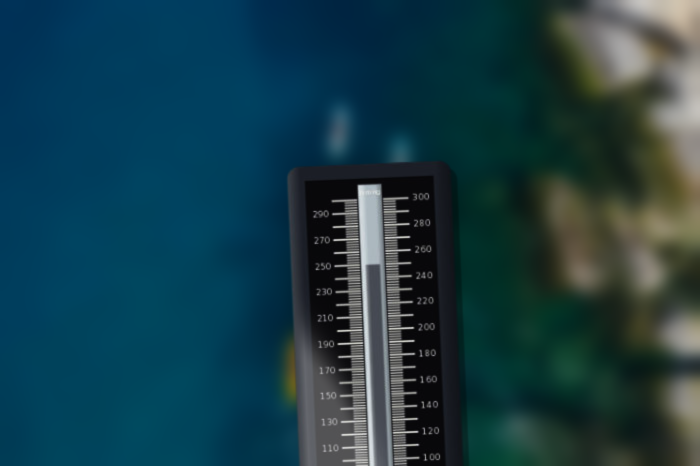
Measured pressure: 250 mmHg
